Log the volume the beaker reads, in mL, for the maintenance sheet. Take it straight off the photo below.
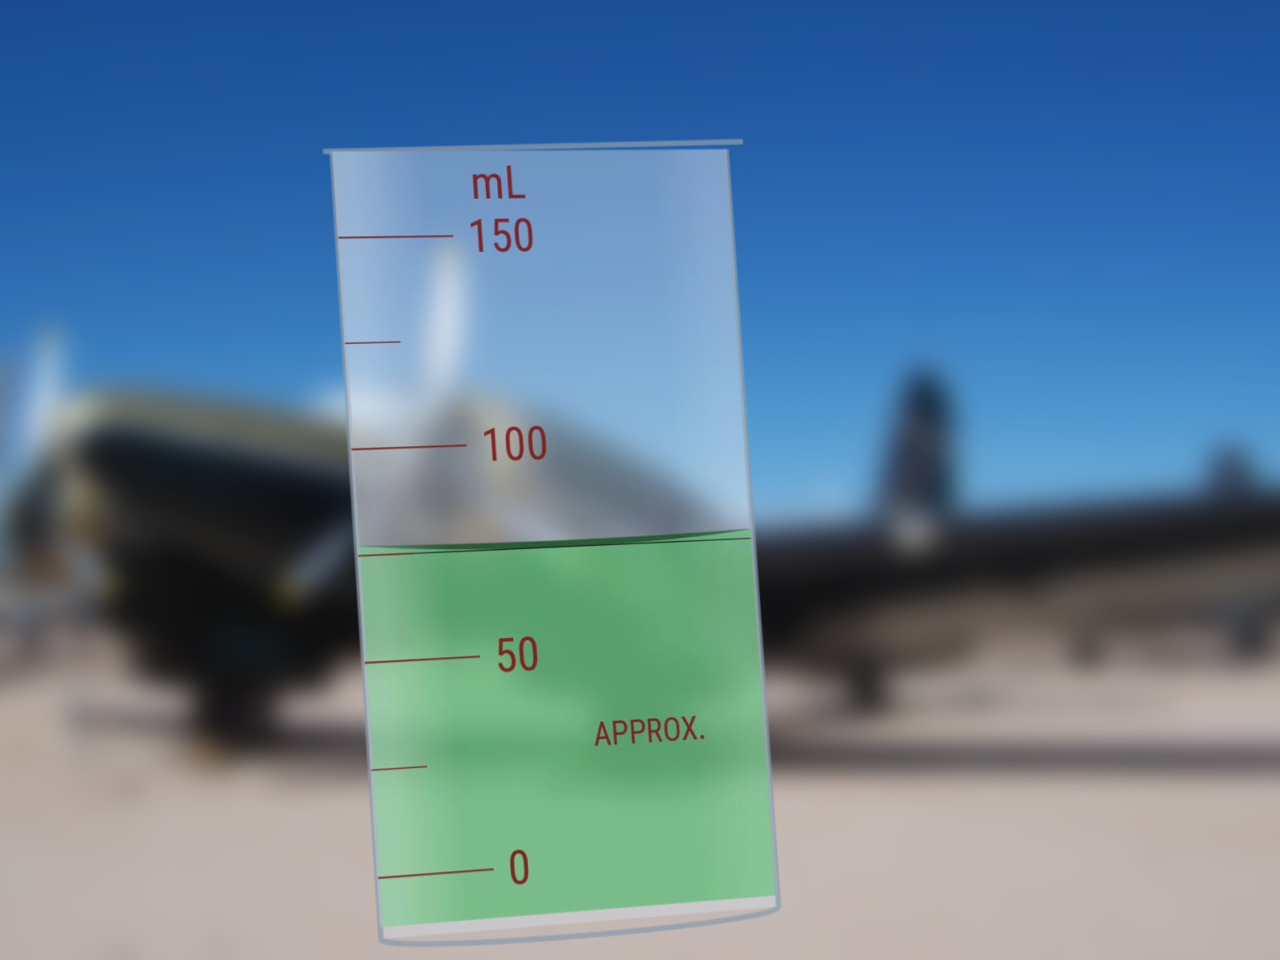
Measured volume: 75 mL
